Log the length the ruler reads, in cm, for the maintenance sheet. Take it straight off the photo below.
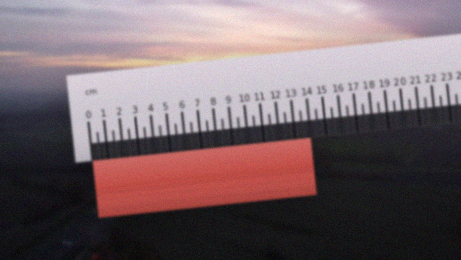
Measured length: 14 cm
